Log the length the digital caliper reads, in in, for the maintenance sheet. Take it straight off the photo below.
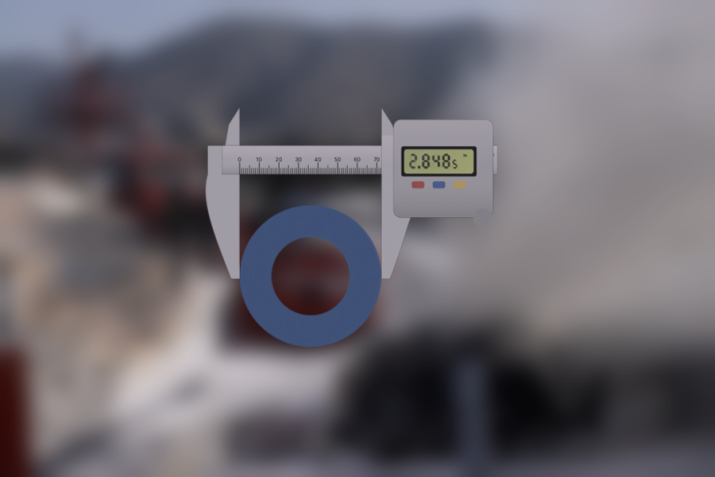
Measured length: 2.8485 in
